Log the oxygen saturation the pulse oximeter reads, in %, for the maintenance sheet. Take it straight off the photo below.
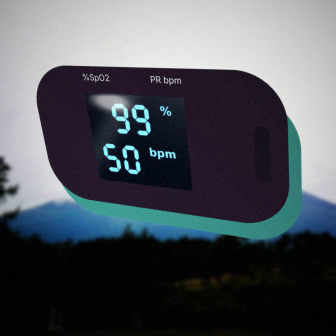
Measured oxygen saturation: 99 %
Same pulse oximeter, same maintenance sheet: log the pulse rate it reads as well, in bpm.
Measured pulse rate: 50 bpm
